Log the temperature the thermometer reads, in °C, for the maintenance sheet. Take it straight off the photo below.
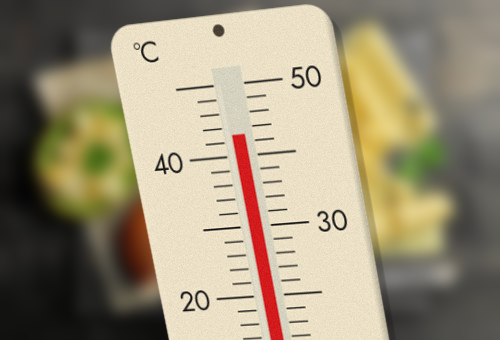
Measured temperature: 43 °C
